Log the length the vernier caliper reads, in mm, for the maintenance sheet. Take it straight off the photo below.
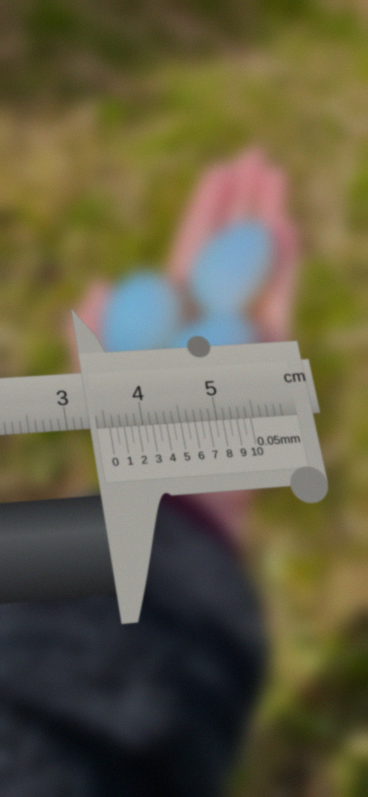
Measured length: 35.6 mm
